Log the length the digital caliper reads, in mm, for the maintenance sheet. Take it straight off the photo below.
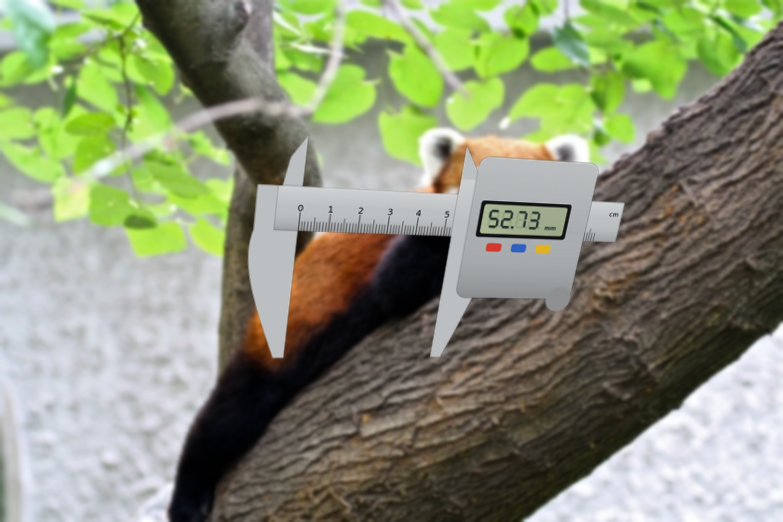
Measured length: 52.73 mm
